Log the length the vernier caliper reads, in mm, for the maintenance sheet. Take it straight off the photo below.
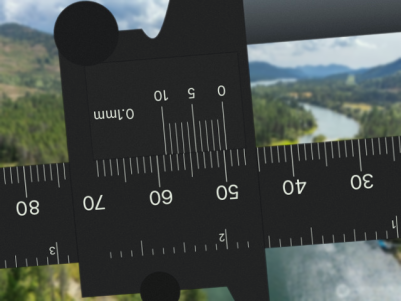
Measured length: 49.6 mm
